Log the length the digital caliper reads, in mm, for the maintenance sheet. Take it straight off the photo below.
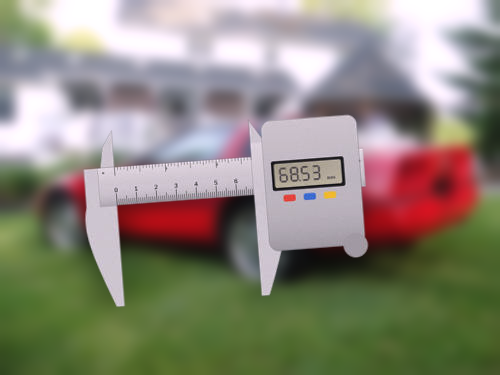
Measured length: 68.53 mm
